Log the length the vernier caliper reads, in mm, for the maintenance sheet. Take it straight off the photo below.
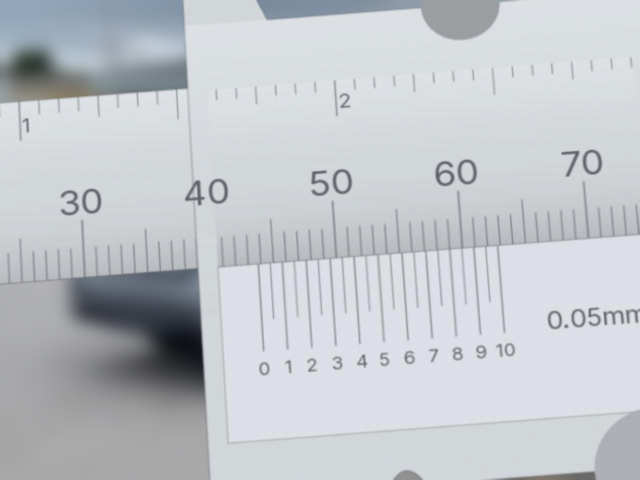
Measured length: 43.8 mm
